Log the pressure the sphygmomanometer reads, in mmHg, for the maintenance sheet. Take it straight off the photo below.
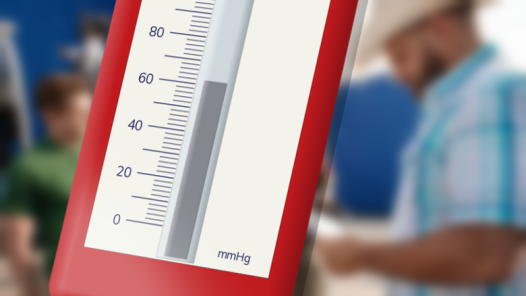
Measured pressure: 62 mmHg
